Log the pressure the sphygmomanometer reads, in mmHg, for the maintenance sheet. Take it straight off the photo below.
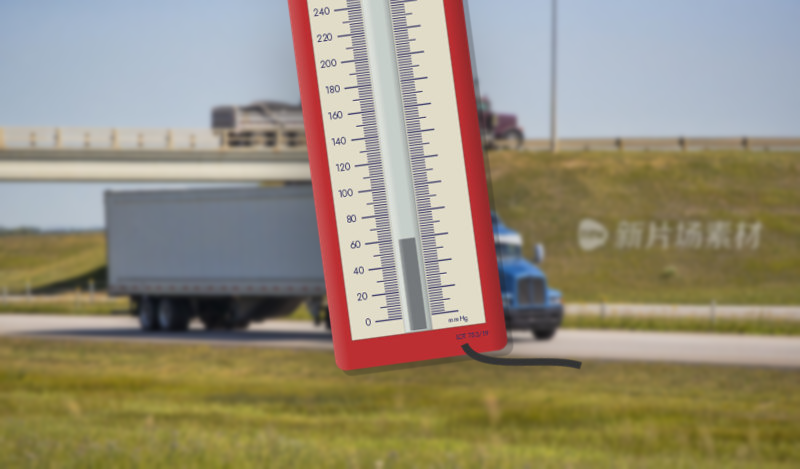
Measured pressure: 60 mmHg
